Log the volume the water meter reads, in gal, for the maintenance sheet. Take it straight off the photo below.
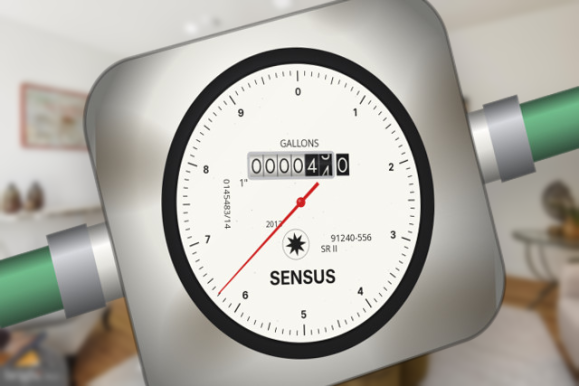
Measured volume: 436.3 gal
